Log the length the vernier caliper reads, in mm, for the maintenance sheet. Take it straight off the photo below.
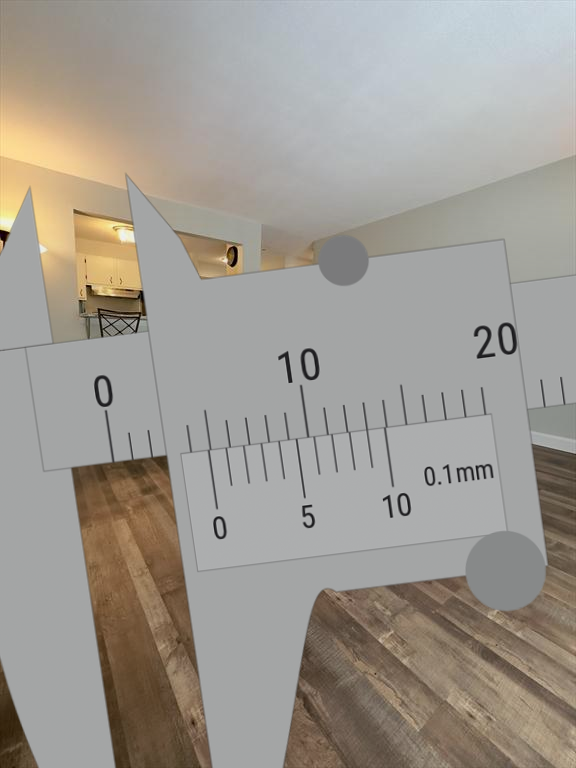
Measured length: 4.9 mm
